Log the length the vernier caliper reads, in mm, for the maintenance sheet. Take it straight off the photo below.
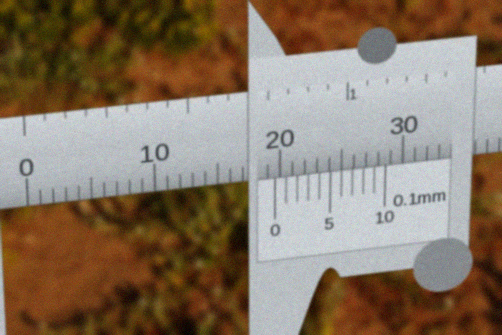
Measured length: 19.6 mm
